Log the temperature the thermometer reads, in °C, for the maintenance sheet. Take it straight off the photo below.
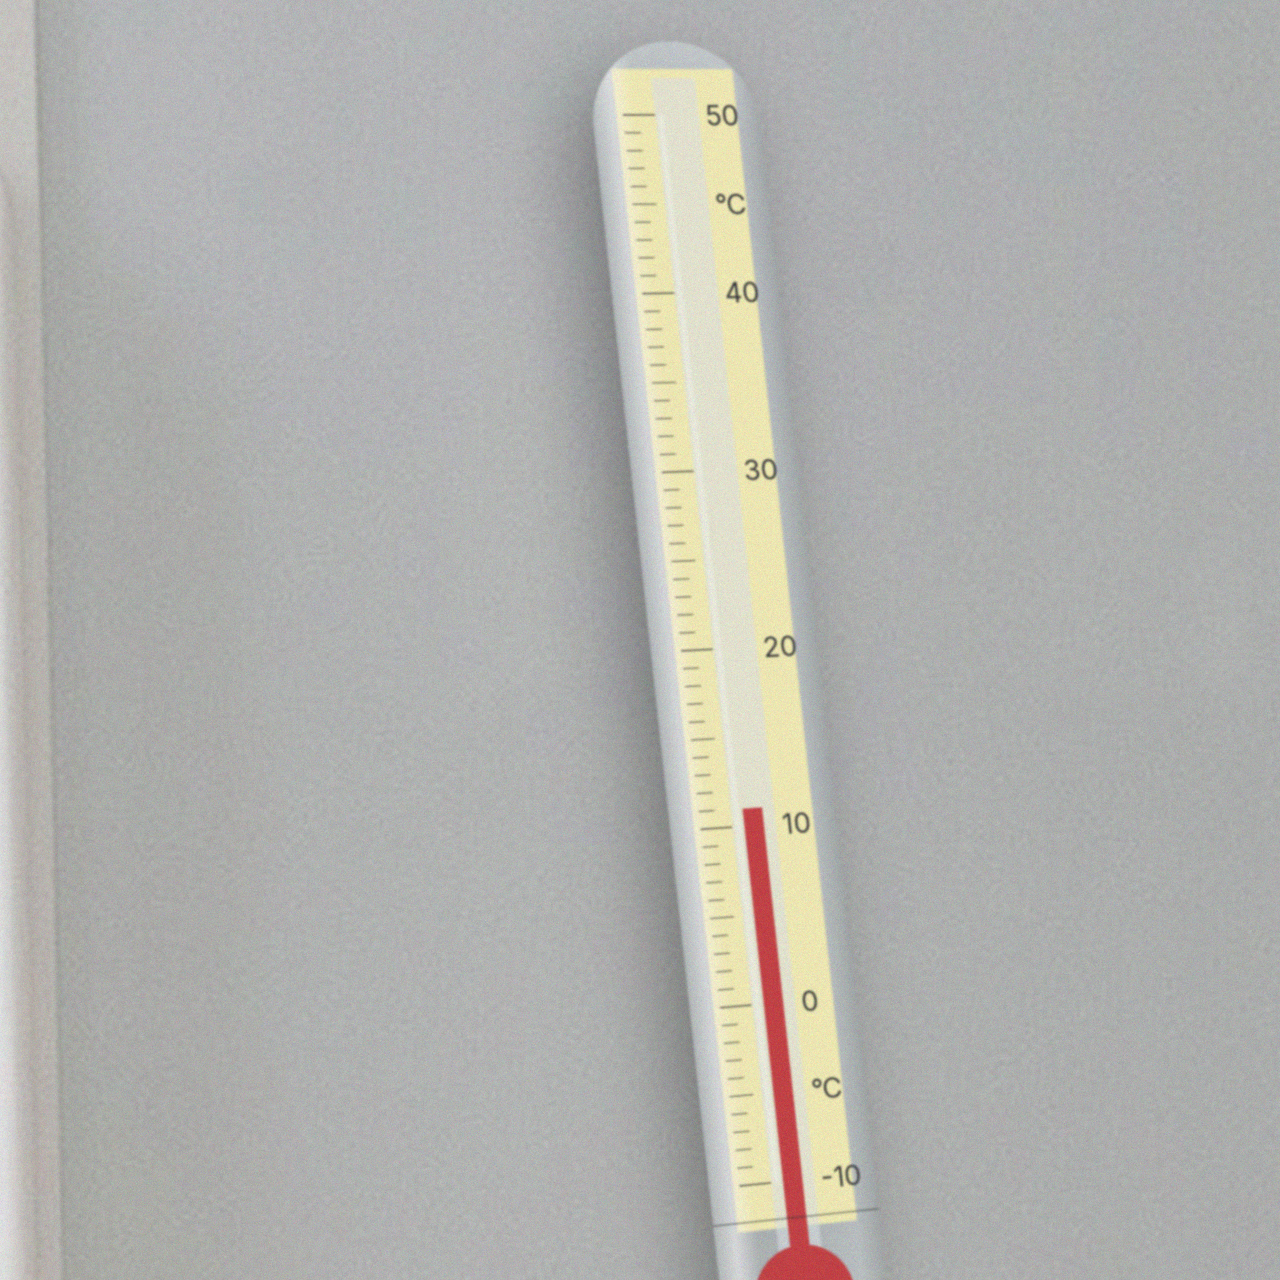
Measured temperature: 11 °C
